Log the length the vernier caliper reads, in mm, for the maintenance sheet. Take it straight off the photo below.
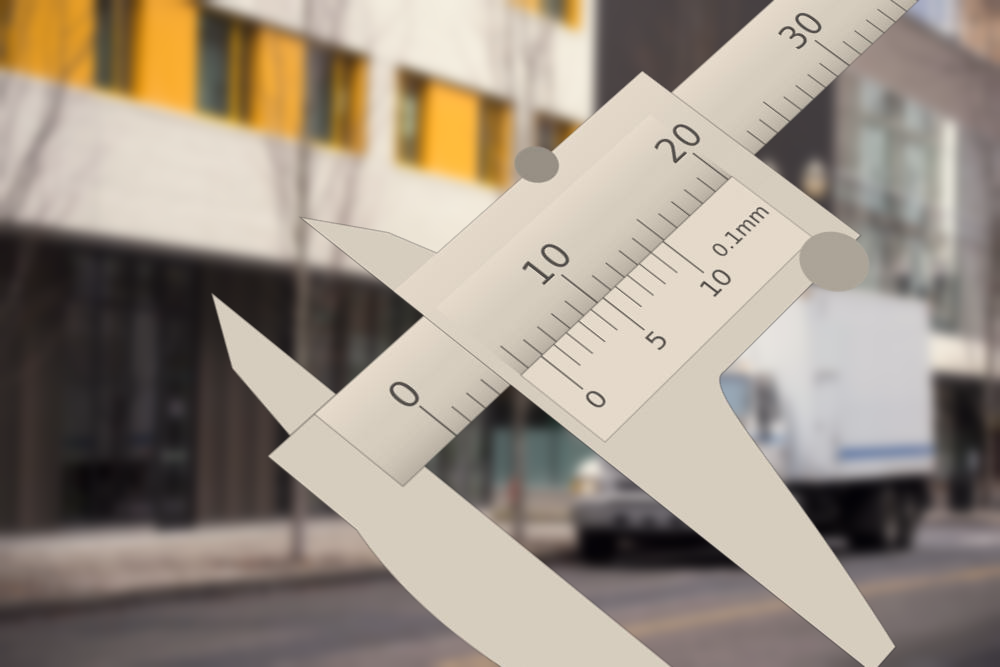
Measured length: 5.9 mm
